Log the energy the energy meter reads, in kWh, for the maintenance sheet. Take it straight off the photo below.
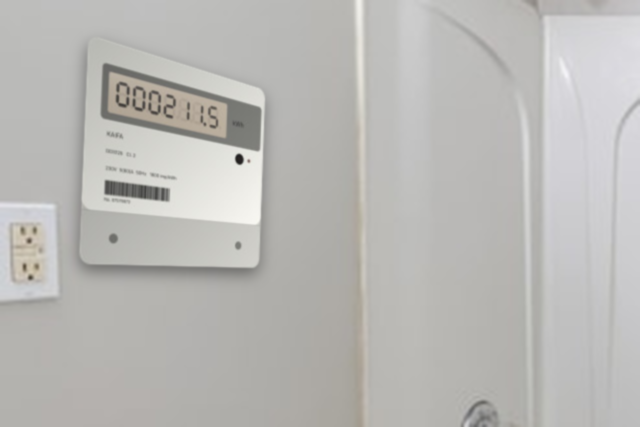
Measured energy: 211.5 kWh
